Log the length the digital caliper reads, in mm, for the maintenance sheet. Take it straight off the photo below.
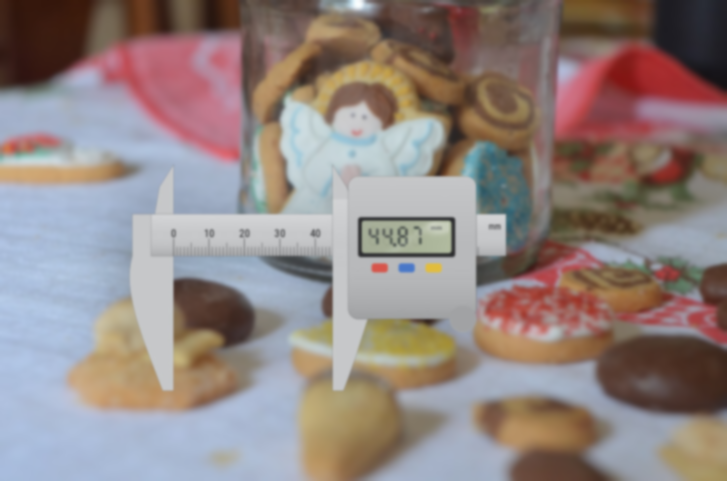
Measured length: 44.87 mm
